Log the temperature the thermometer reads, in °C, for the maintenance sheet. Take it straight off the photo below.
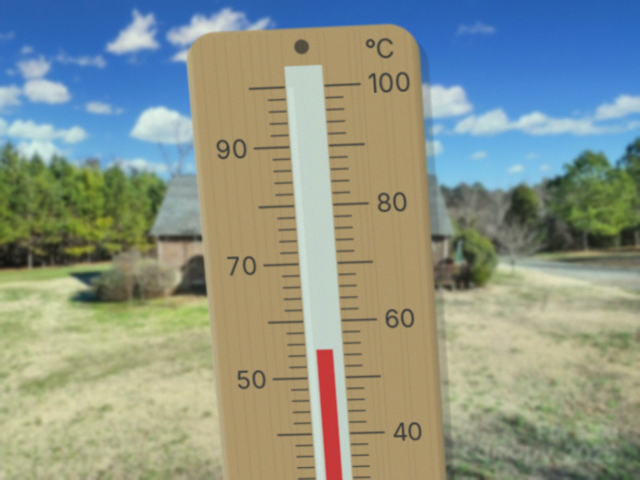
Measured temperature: 55 °C
